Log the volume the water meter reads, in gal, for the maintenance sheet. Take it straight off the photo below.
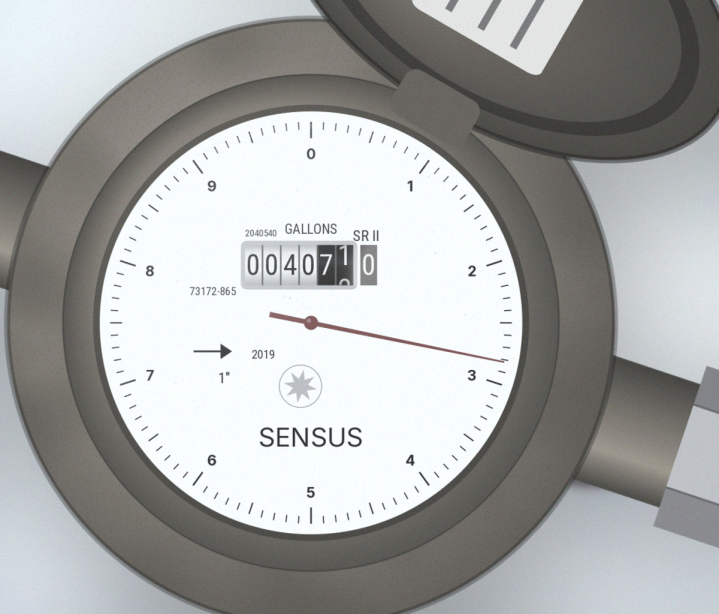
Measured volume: 40712.8 gal
